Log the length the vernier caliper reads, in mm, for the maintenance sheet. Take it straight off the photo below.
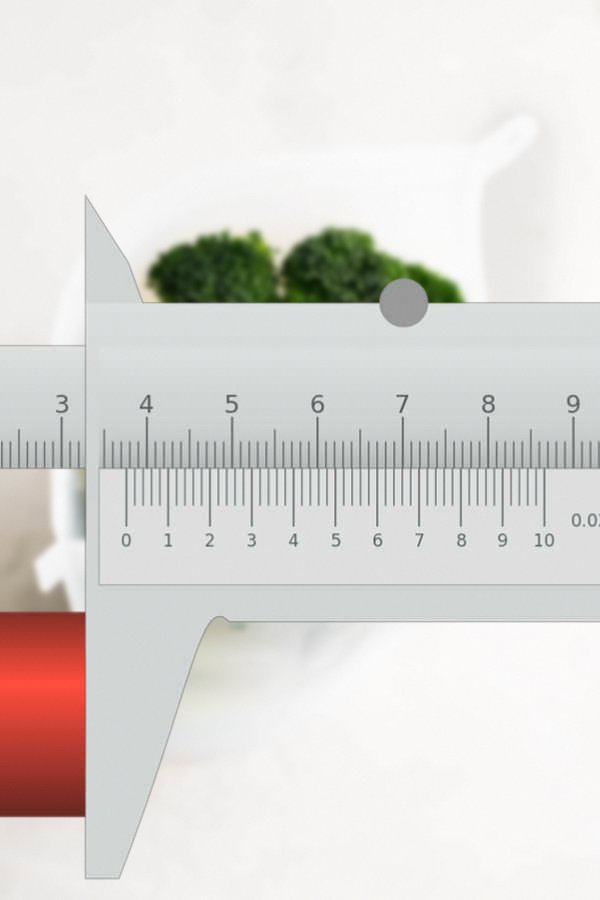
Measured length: 37.6 mm
